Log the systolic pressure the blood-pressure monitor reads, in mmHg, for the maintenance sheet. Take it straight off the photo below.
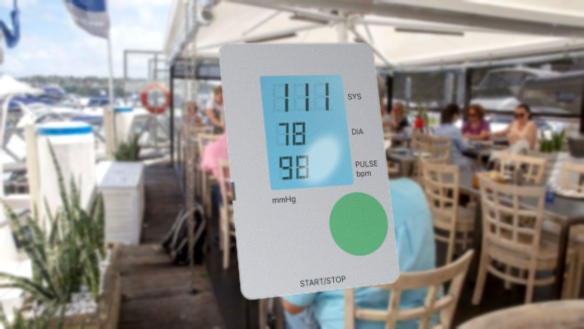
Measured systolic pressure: 111 mmHg
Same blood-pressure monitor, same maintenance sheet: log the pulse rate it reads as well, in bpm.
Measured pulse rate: 98 bpm
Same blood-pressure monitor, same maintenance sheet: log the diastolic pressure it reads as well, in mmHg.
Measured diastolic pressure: 78 mmHg
